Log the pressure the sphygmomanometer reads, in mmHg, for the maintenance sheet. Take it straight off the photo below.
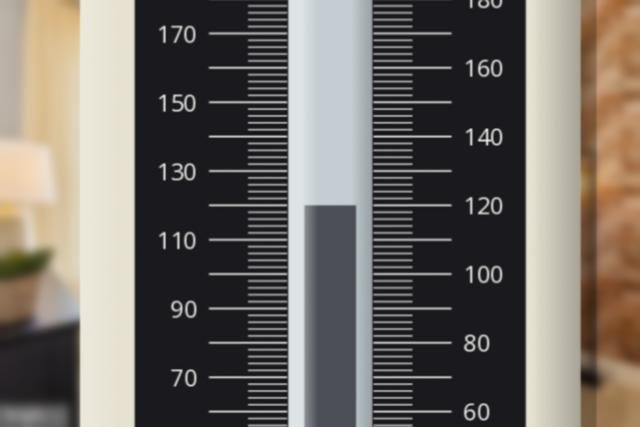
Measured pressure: 120 mmHg
